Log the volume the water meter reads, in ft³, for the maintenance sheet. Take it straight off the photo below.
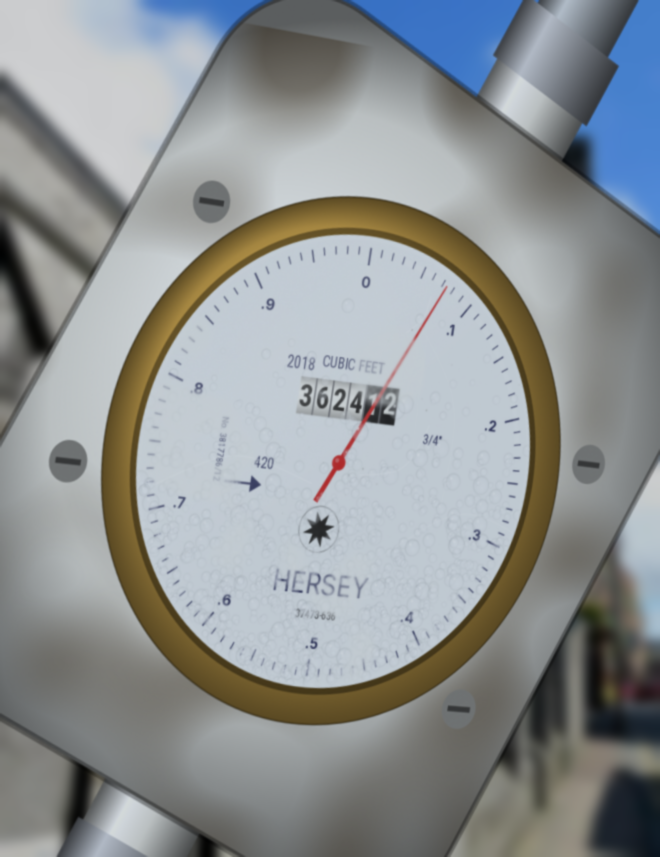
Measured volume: 362412.07 ft³
